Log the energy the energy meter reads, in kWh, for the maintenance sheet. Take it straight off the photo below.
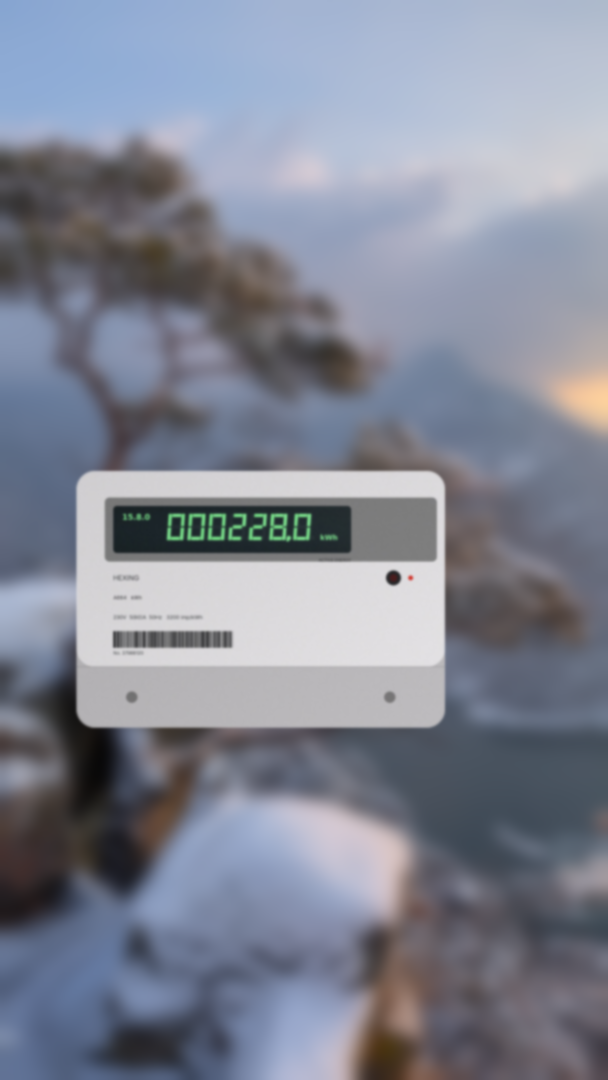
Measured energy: 228.0 kWh
